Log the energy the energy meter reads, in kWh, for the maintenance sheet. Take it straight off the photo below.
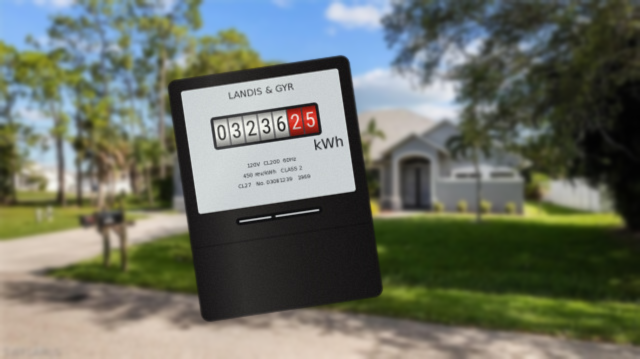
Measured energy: 3236.25 kWh
